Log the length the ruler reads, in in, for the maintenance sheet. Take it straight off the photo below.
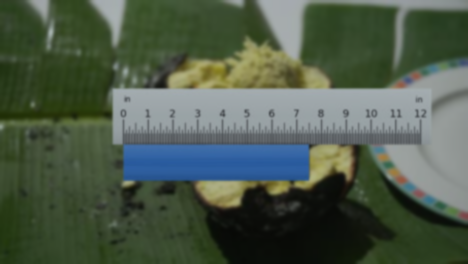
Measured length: 7.5 in
